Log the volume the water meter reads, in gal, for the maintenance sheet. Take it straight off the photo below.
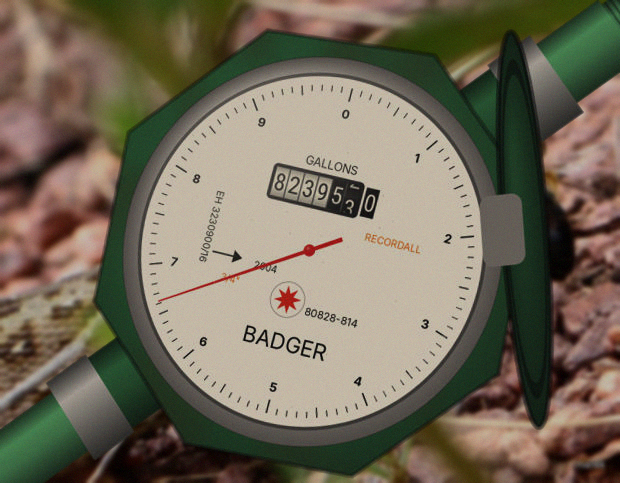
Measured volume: 8239526.6 gal
